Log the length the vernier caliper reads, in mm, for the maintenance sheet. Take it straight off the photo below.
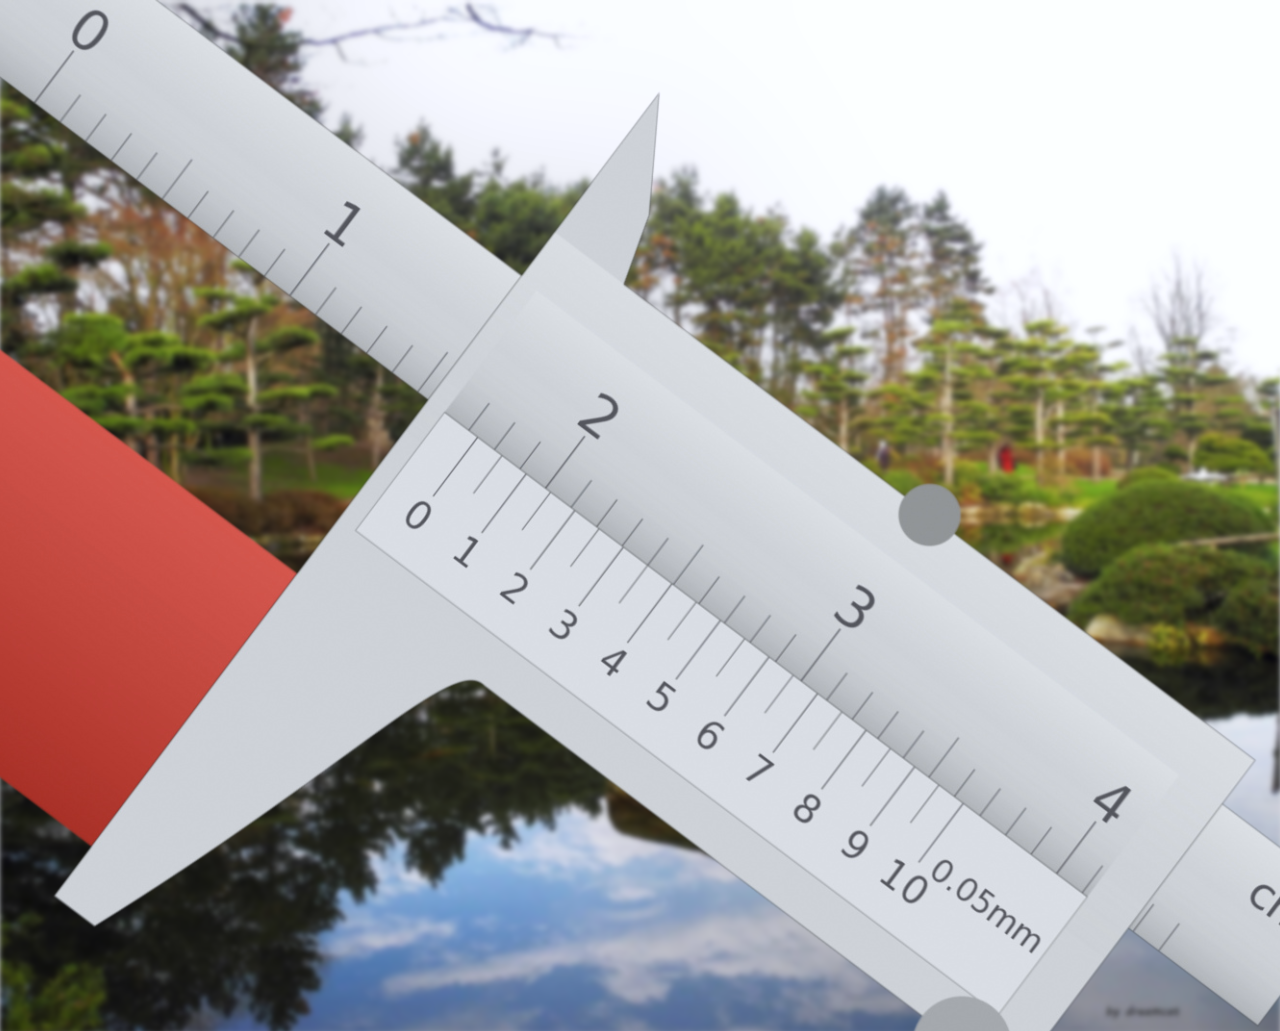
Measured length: 17.35 mm
